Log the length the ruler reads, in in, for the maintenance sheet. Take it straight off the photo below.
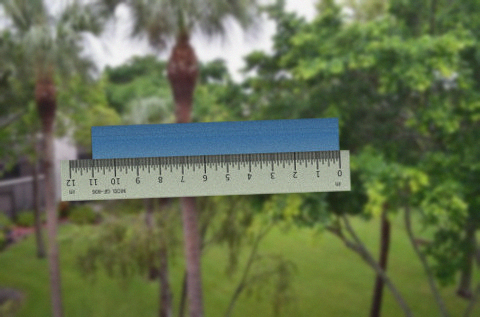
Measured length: 11 in
